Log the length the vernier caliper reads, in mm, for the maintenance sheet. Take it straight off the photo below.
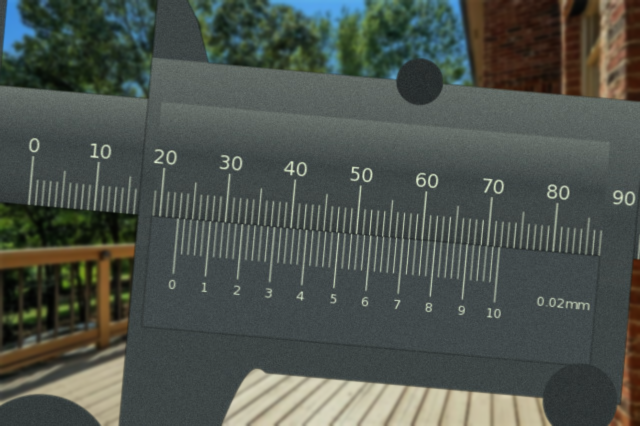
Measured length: 22.8 mm
